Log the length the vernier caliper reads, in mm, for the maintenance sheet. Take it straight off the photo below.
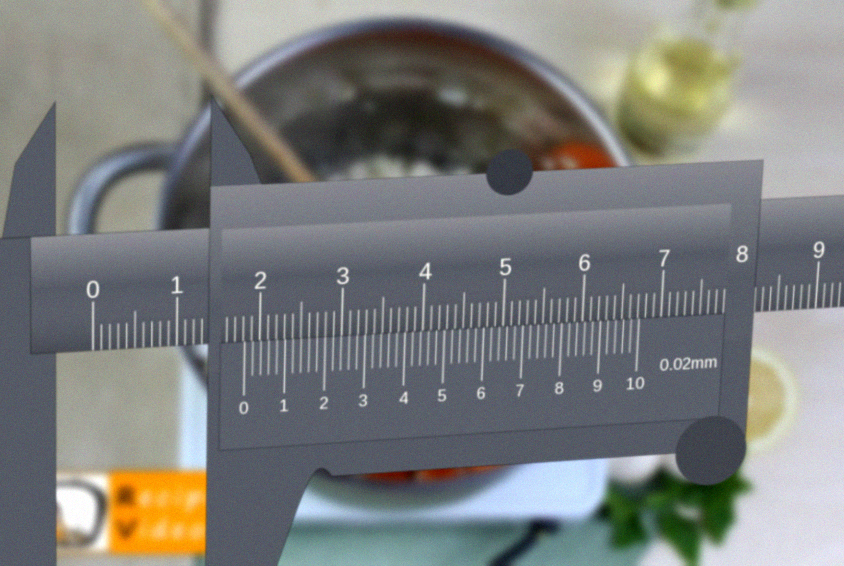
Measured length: 18.2 mm
